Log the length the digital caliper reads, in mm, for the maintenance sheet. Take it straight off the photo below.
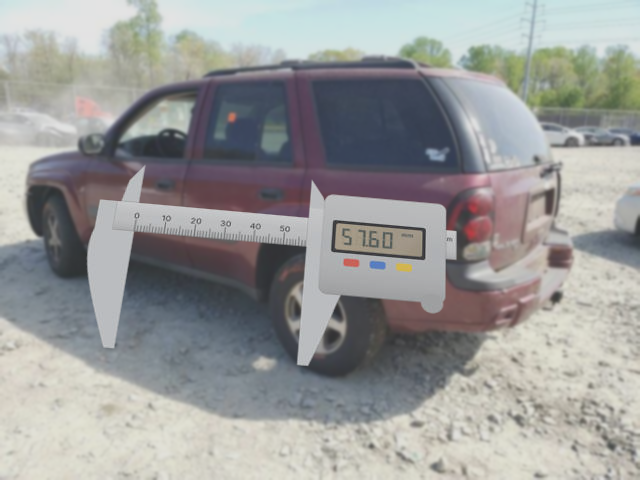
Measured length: 57.60 mm
